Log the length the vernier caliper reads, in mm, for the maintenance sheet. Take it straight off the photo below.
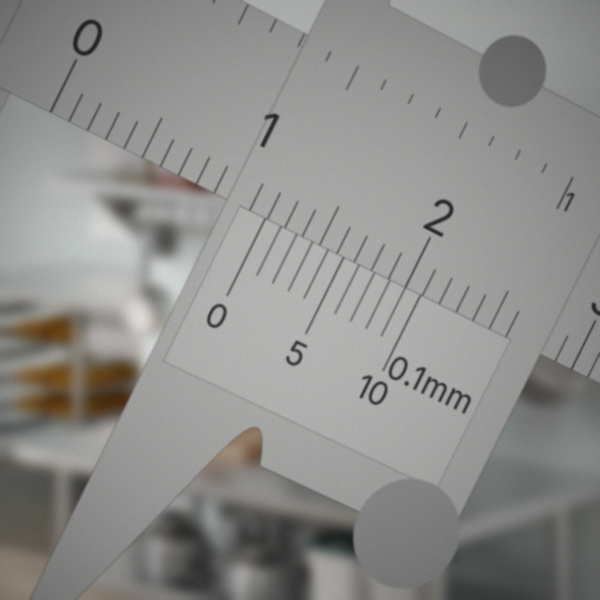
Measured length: 11.9 mm
